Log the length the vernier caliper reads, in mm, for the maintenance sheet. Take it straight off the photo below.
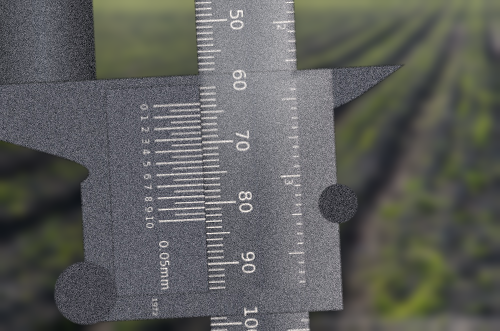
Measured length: 63.6 mm
